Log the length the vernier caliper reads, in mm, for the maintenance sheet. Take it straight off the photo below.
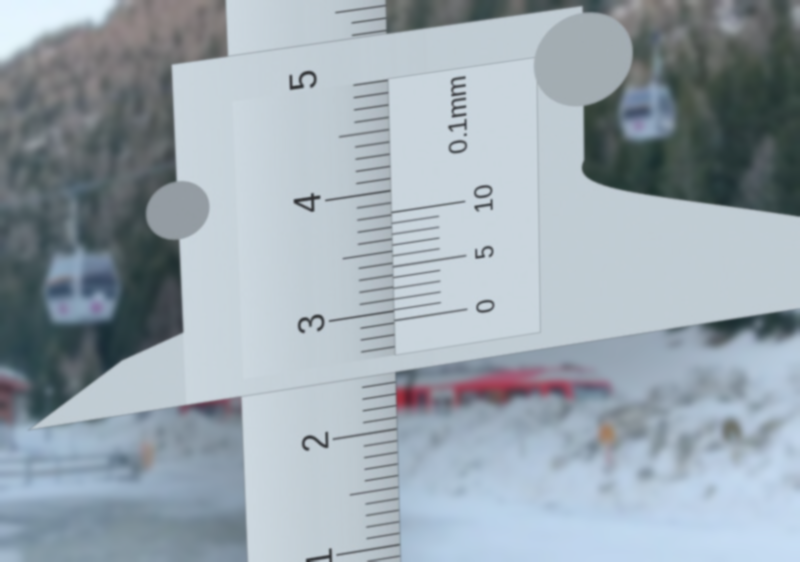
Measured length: 29.2 mm
